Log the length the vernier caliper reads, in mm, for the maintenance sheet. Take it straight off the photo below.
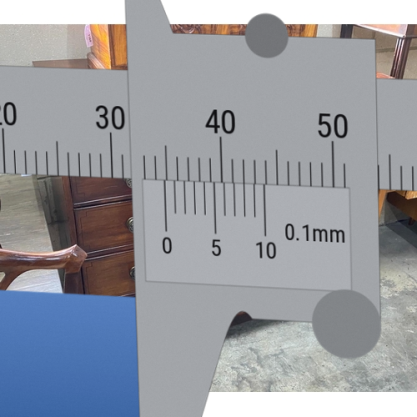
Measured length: 34.8 mm
